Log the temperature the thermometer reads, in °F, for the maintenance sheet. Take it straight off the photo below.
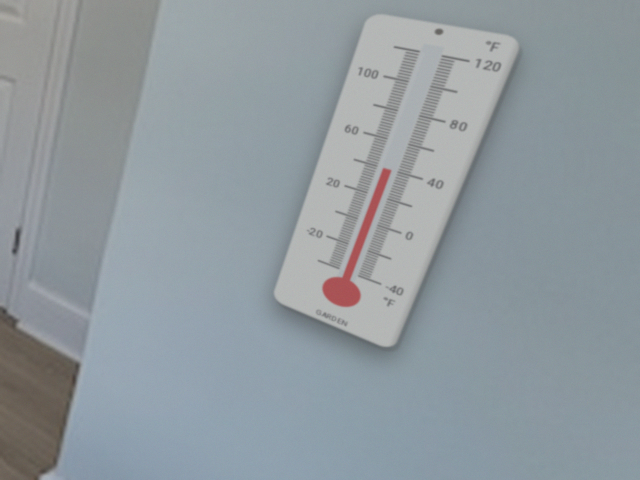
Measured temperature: 40 °F
